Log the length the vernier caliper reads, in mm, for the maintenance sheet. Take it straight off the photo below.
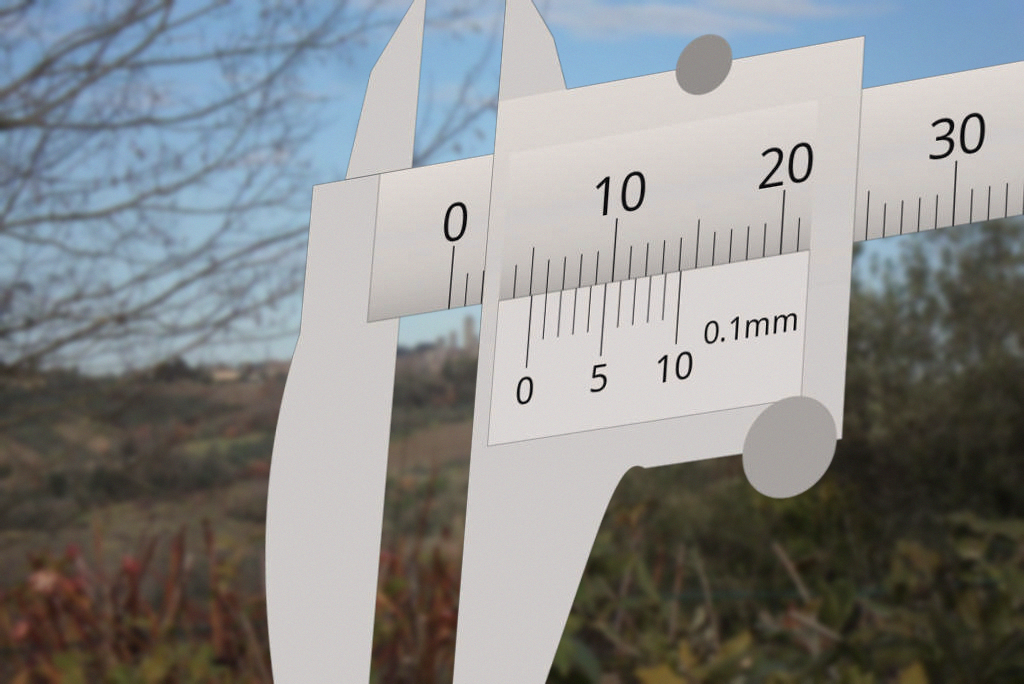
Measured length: 5.1 mm
